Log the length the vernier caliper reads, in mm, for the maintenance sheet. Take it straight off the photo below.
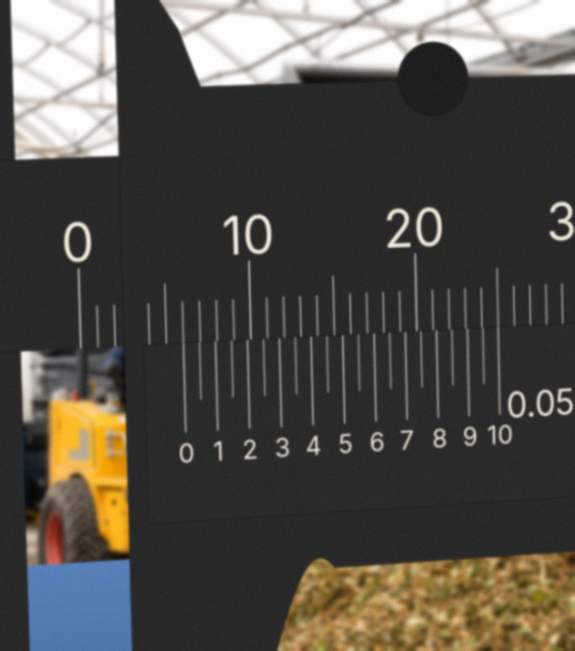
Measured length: 6.0 mm
